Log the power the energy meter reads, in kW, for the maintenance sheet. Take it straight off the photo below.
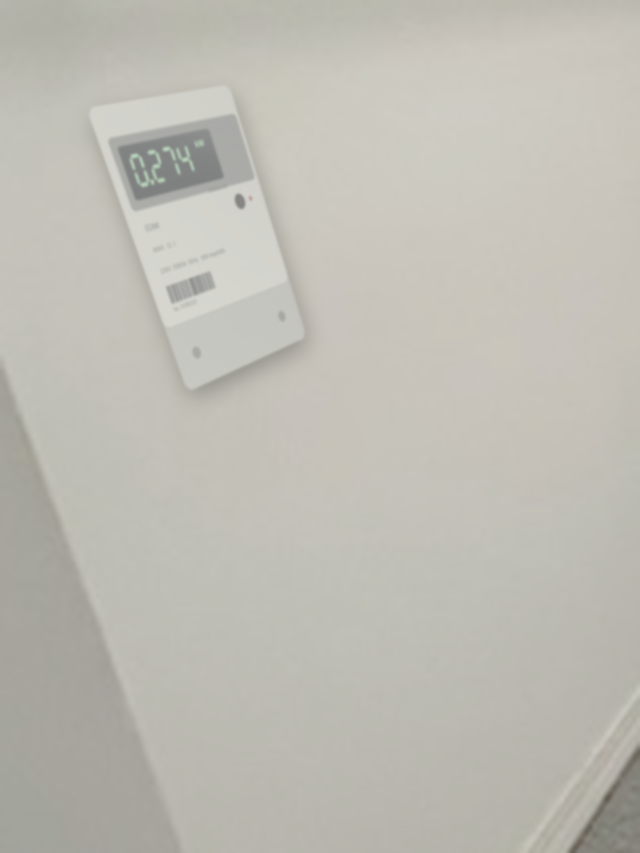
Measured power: 0.274 kW
